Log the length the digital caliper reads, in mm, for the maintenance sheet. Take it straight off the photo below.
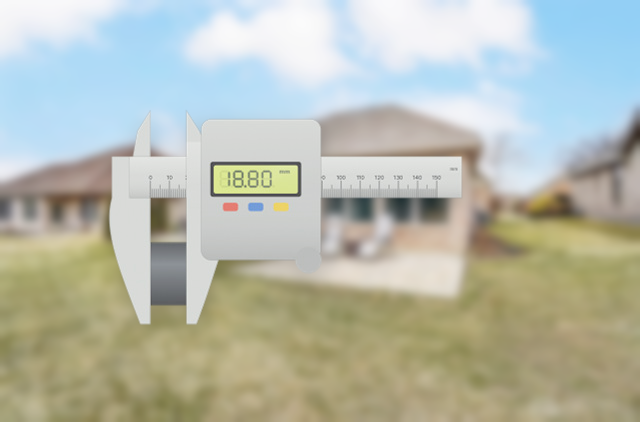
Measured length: 18.80 mm
